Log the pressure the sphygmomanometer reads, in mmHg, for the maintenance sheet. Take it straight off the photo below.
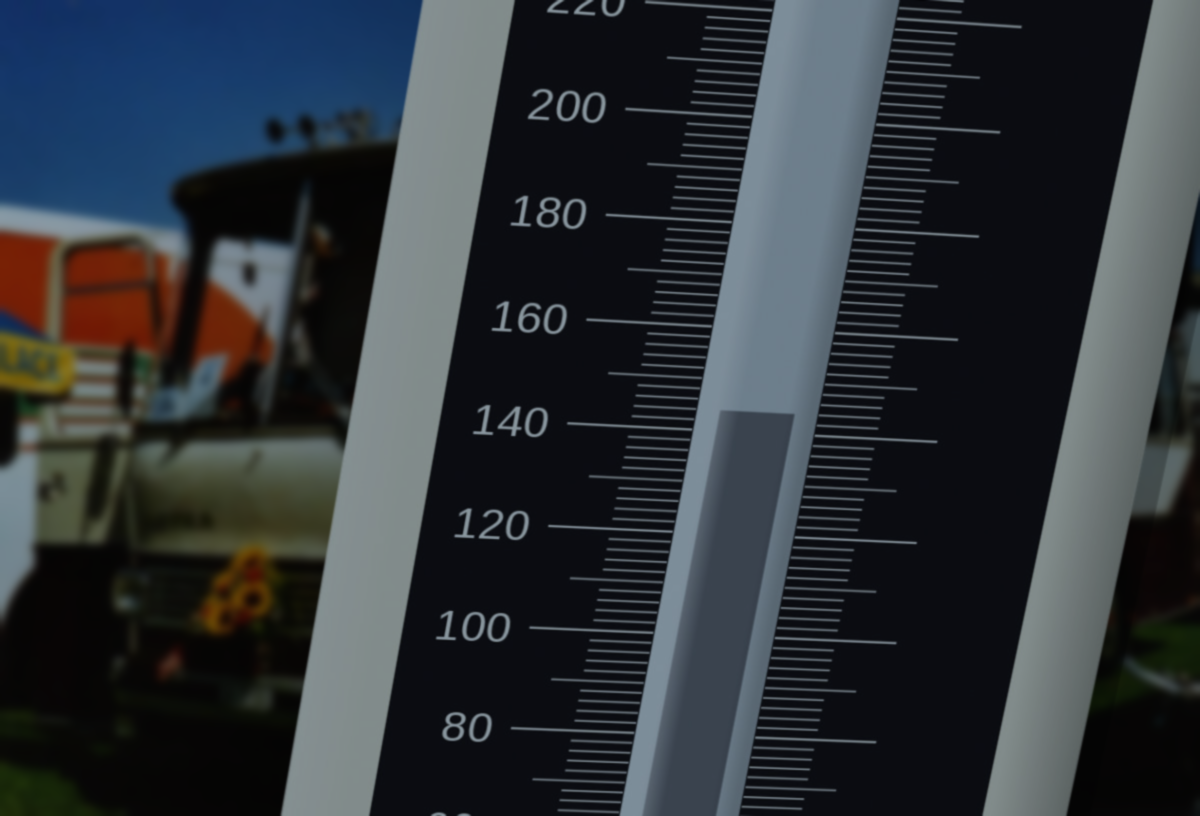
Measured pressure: 144 mmHg
